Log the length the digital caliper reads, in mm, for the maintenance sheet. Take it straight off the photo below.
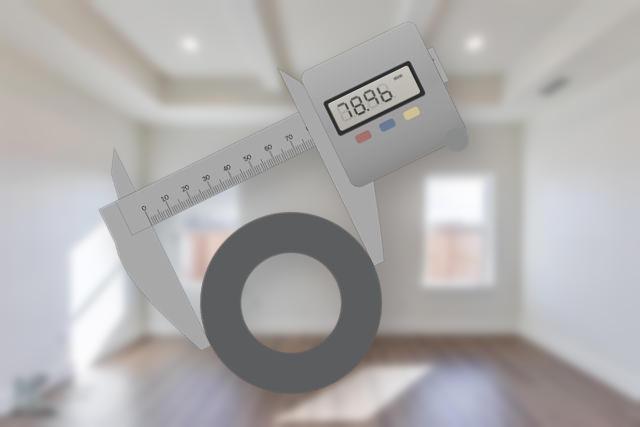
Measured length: 78.96 mm
